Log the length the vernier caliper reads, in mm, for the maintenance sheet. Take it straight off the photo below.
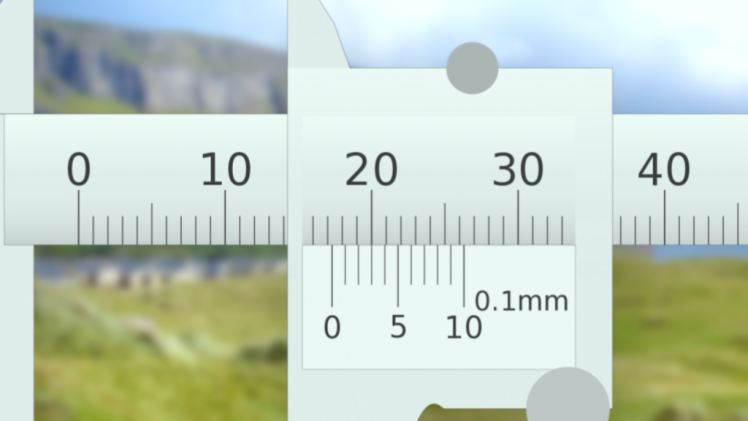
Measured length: 17.3 mm
